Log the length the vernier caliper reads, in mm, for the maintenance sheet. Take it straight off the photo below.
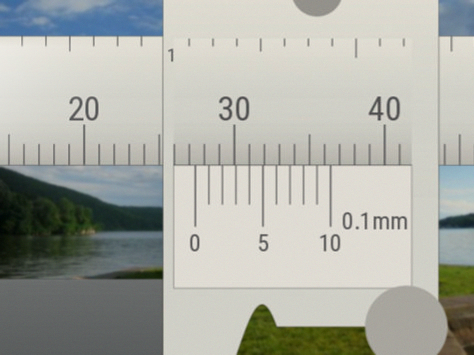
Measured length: 27.4 mm
